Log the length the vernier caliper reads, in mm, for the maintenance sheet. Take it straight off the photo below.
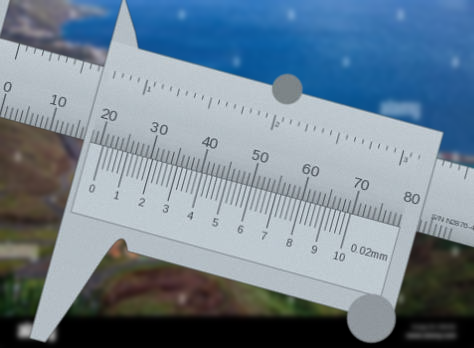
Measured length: 20.6 mm
